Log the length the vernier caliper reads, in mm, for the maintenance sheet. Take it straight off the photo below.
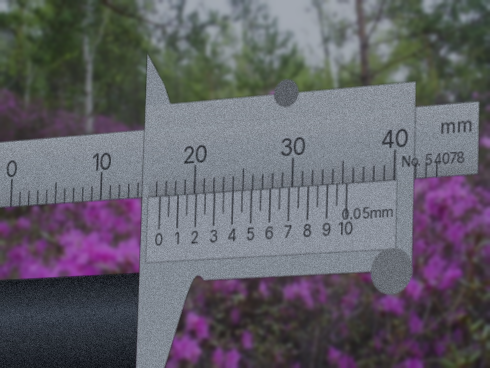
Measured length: 16.4 mm
